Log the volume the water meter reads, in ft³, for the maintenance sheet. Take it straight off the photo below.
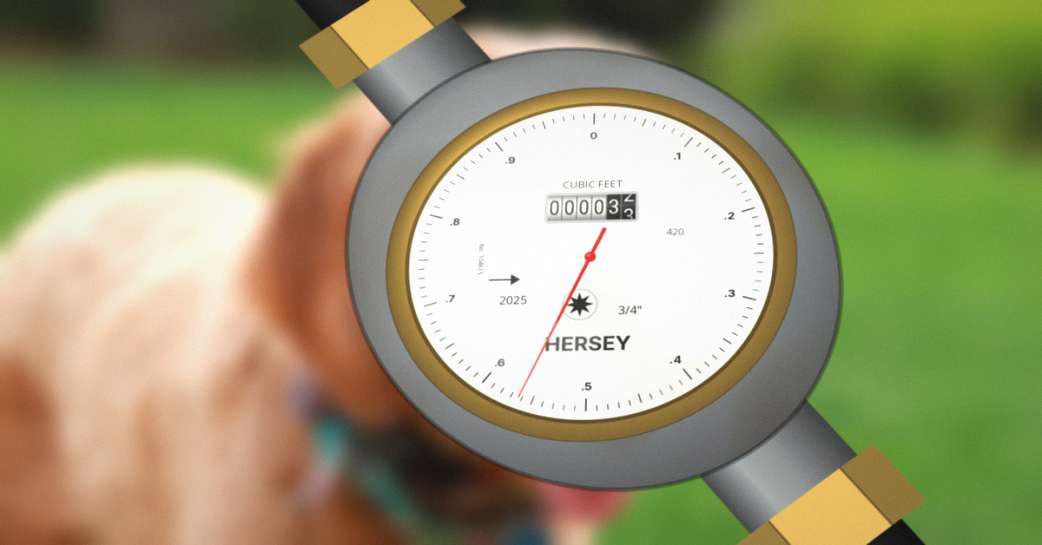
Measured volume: 32.56 ft³
